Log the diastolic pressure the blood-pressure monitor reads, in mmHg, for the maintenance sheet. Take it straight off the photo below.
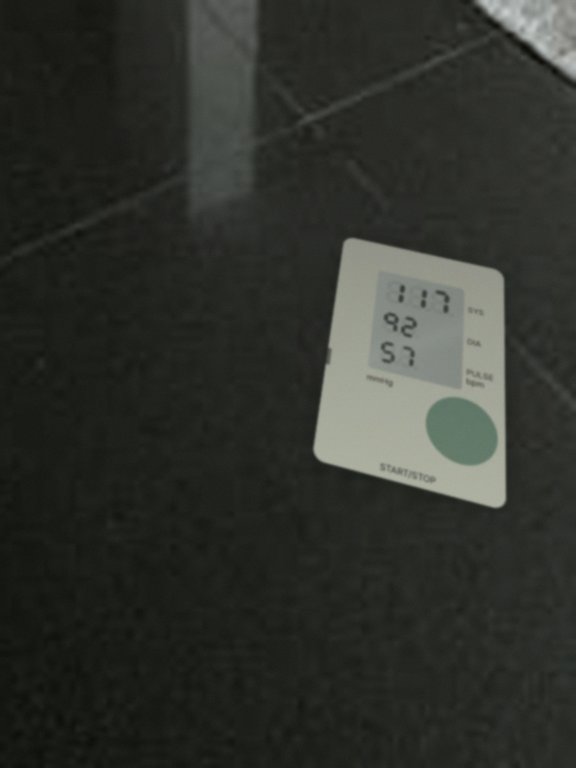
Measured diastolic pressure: 92 mmHg
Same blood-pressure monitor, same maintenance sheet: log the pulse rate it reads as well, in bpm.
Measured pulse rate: 57 bpm
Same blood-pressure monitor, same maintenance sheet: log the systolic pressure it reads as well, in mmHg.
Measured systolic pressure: 117 mmHg
